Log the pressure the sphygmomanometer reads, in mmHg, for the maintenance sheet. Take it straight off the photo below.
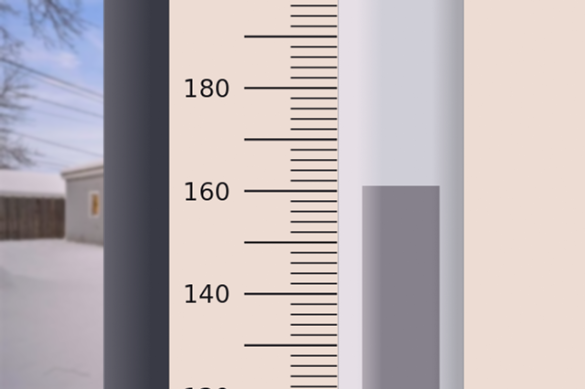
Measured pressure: 161 mmHg
